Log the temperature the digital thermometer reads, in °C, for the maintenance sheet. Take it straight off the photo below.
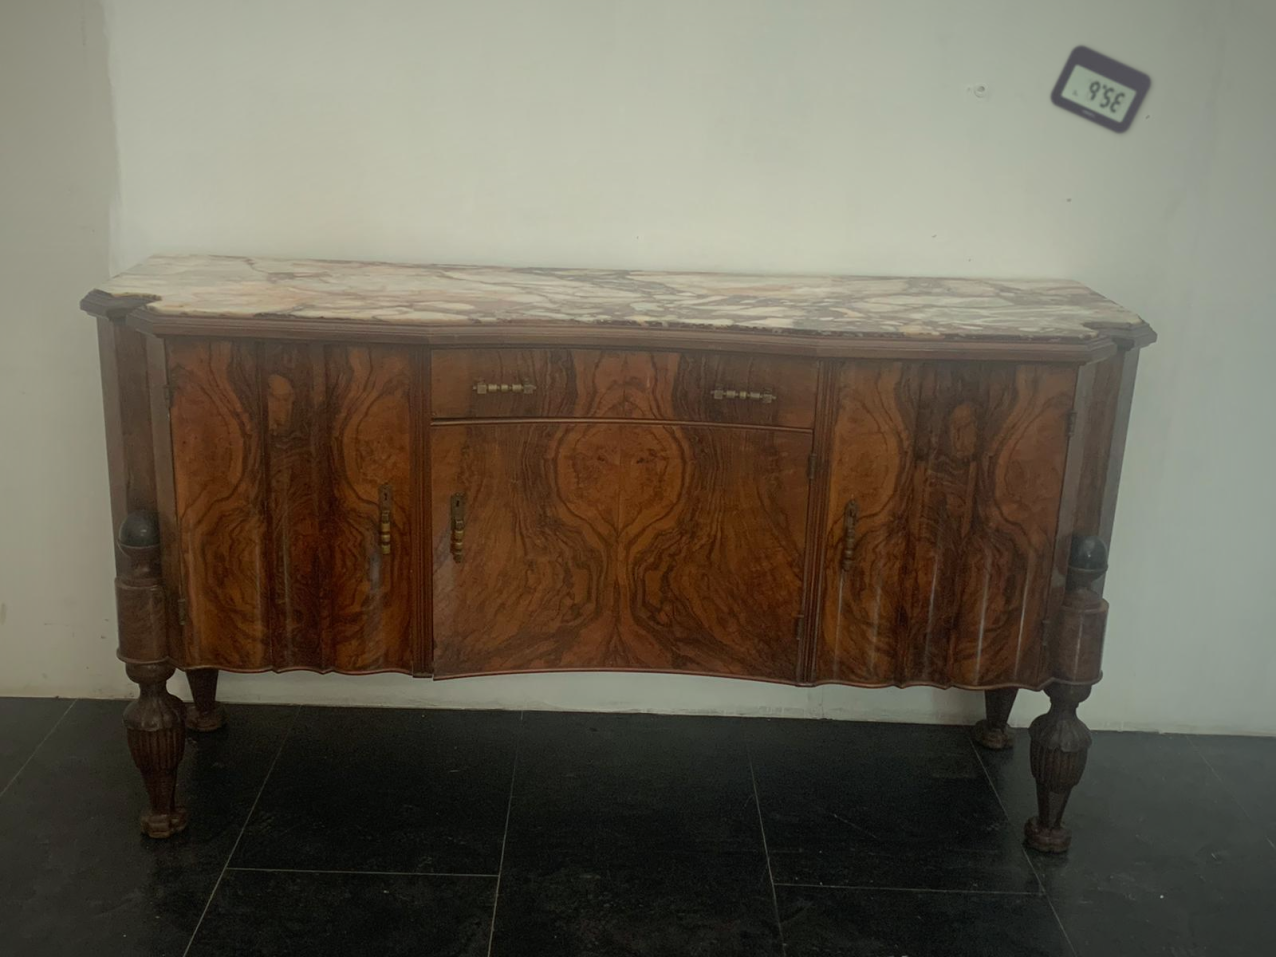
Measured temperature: 35.6 °C
